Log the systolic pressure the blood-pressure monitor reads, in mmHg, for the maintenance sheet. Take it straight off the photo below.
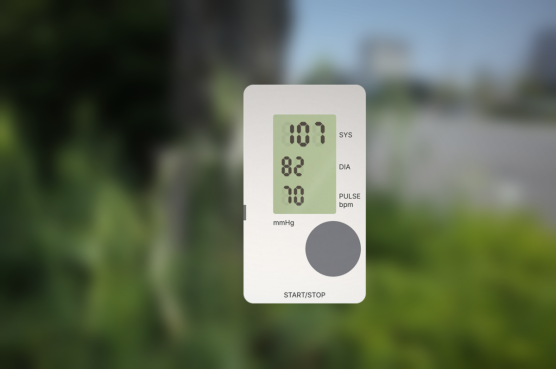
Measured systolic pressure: 107 mmHg
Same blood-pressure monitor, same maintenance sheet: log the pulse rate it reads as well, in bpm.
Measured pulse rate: 70 bpm
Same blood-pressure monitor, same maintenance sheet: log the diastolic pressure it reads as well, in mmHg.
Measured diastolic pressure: 82 mmHg
